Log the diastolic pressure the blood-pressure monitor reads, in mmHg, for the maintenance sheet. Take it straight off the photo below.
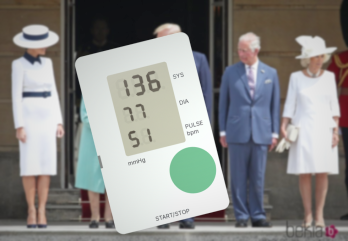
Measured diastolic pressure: 77 mmHg
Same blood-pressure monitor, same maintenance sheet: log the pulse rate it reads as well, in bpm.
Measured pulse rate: 51 bpm
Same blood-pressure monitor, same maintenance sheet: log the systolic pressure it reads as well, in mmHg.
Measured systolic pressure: 136 mmHg
